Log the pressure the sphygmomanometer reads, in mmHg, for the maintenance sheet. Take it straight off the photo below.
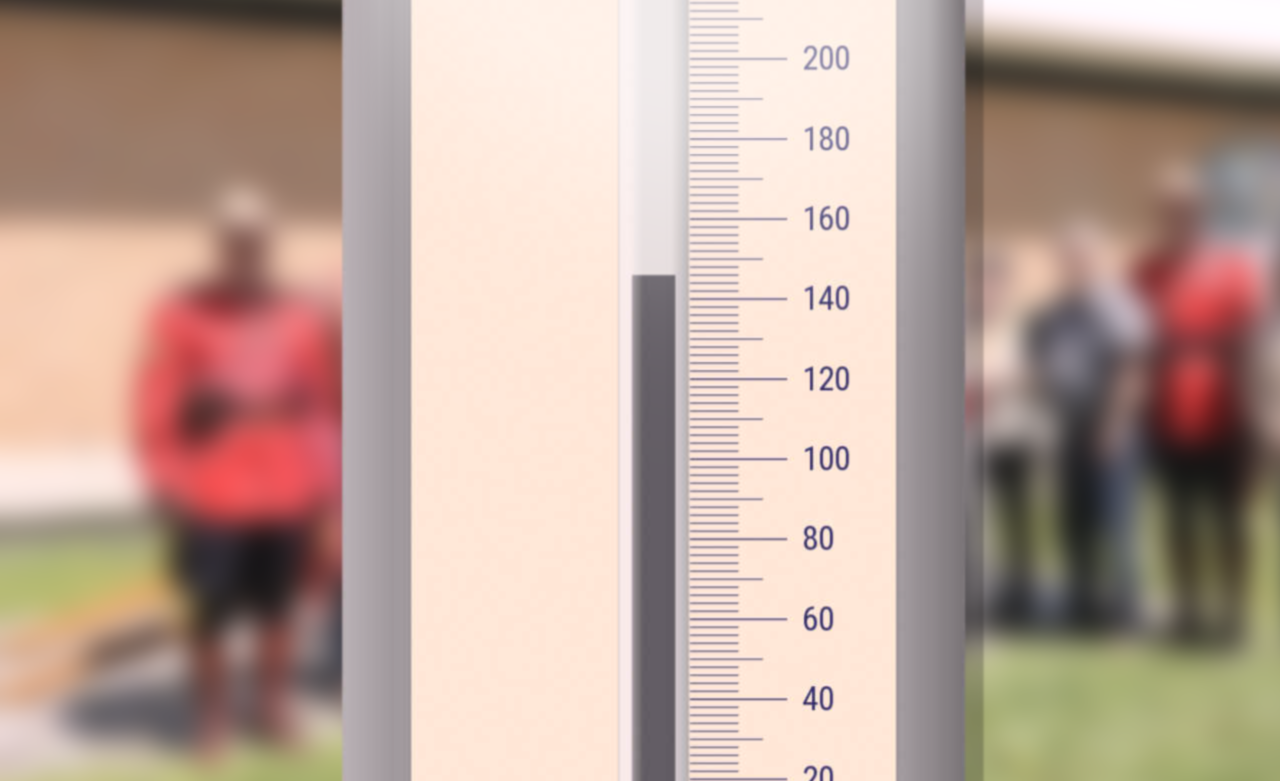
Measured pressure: 146 mmHg
